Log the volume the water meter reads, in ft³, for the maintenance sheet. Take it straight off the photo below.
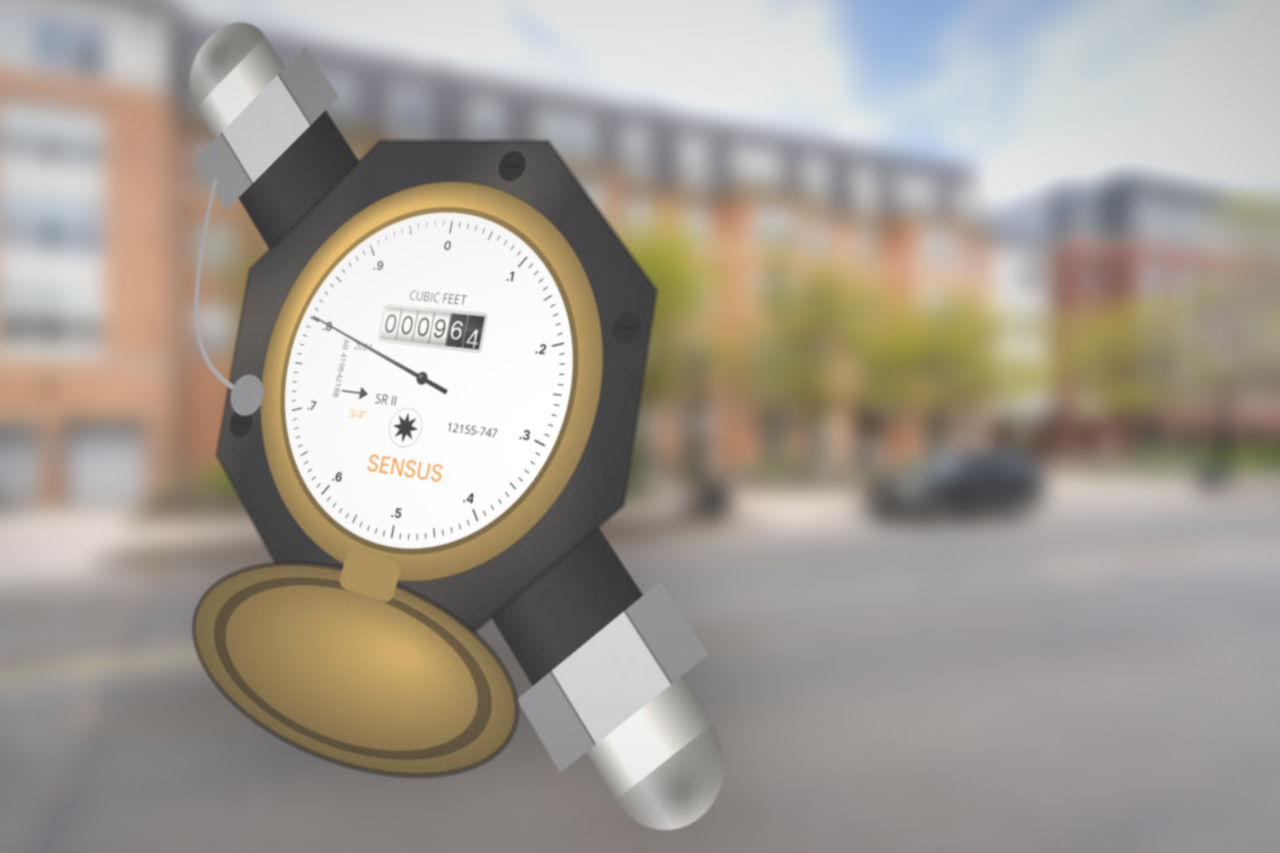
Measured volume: 963.80 ft³
